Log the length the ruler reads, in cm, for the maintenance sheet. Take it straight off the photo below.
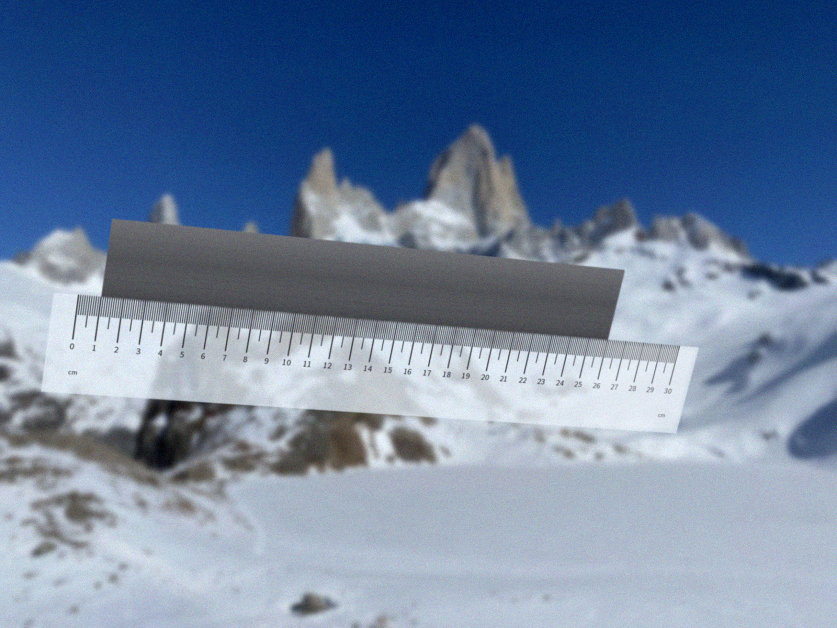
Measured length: 25 cm
